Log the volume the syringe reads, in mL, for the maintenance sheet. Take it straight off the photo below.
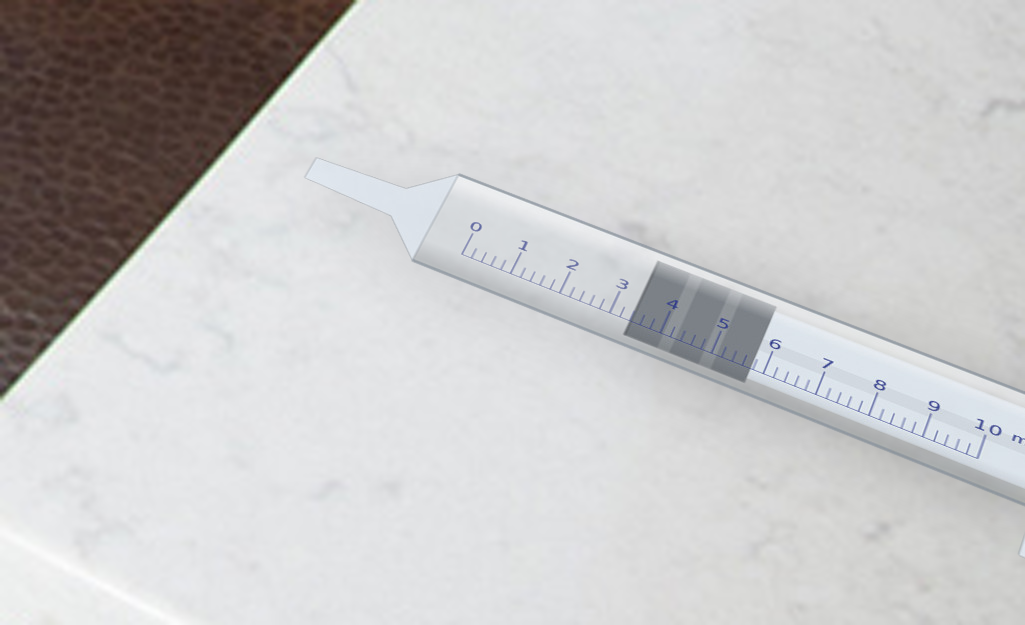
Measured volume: 3.4 mL
